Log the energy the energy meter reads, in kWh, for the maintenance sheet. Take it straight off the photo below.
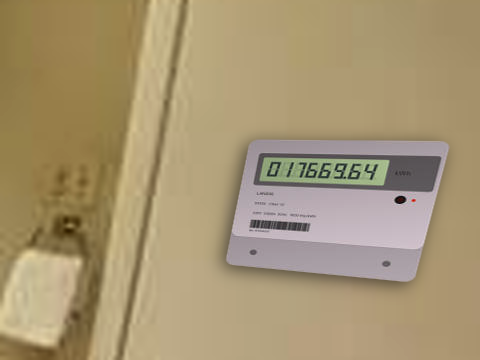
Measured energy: 17669.64 kWh
